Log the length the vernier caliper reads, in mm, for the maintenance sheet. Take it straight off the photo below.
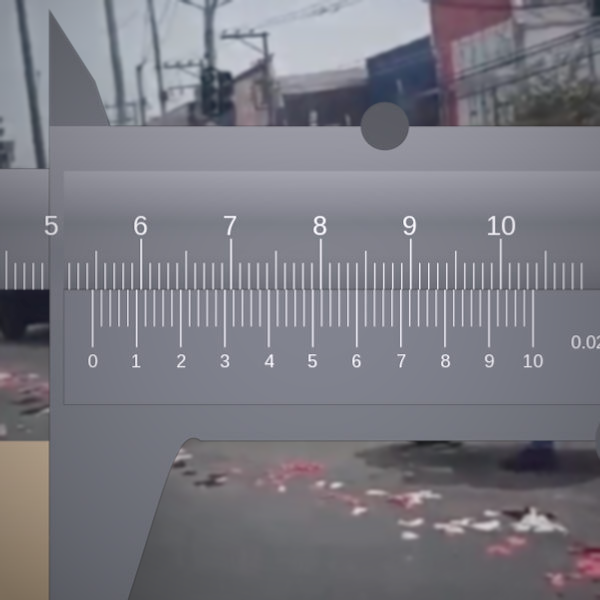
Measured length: 54.6 mm
